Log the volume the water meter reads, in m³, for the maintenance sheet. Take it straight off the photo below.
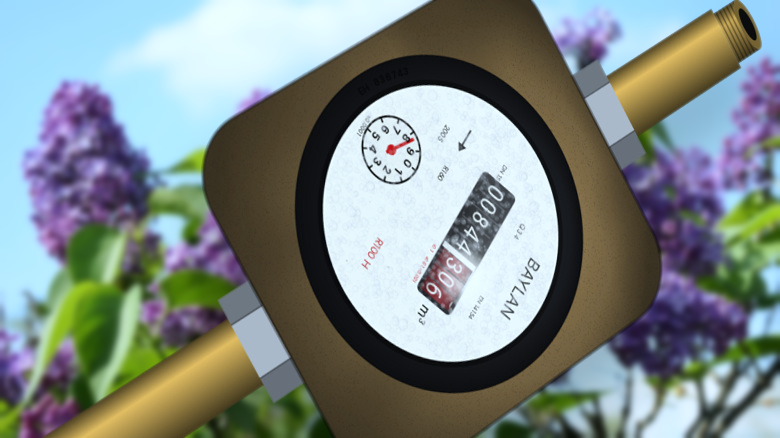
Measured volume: 844.3058 m³
